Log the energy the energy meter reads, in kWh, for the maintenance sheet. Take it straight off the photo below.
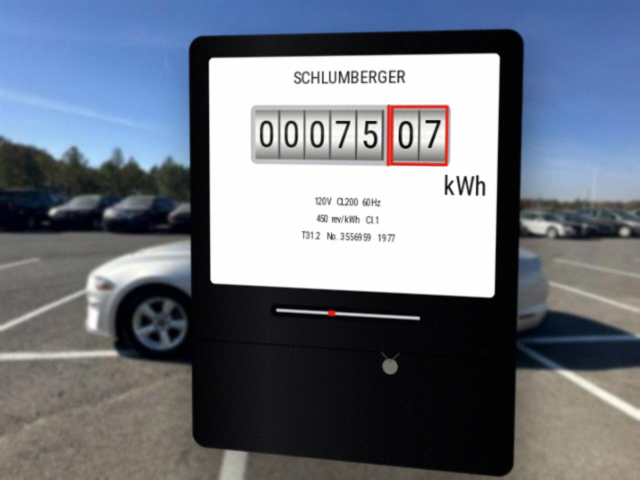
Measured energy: 75.07 kWh
